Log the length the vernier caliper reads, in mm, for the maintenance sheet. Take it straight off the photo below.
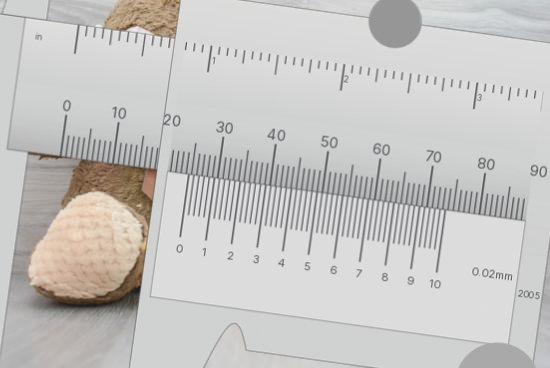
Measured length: 24.5 mm
